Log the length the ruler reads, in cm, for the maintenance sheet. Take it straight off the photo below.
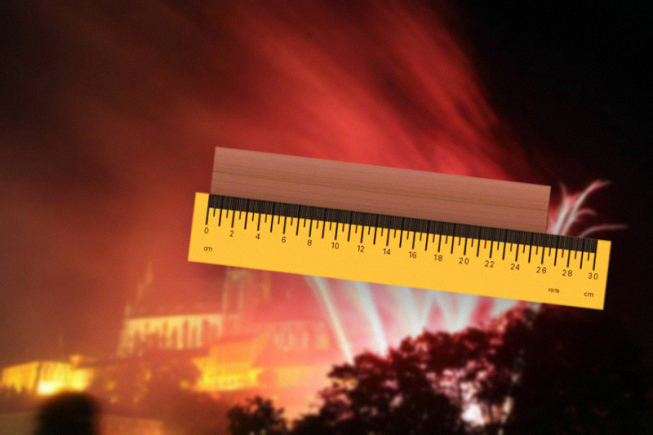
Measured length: 26 cm
